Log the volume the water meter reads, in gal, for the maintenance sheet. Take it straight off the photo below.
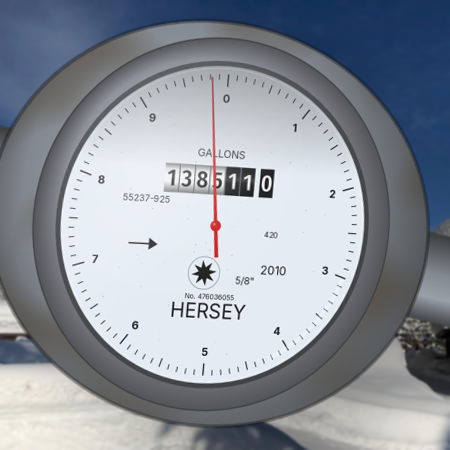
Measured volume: 1385109.8 gal
